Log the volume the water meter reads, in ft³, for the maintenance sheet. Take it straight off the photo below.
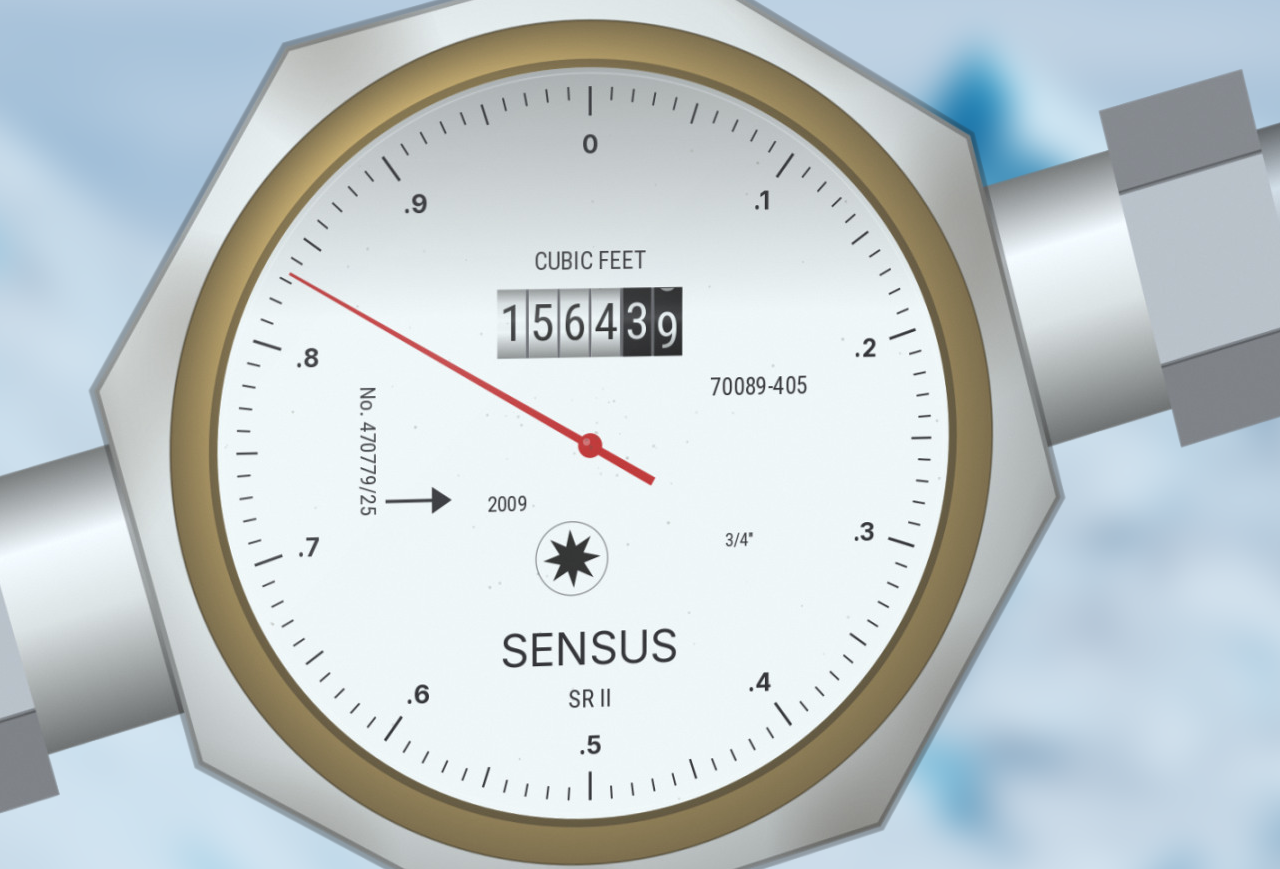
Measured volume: 156438.83 ft³
